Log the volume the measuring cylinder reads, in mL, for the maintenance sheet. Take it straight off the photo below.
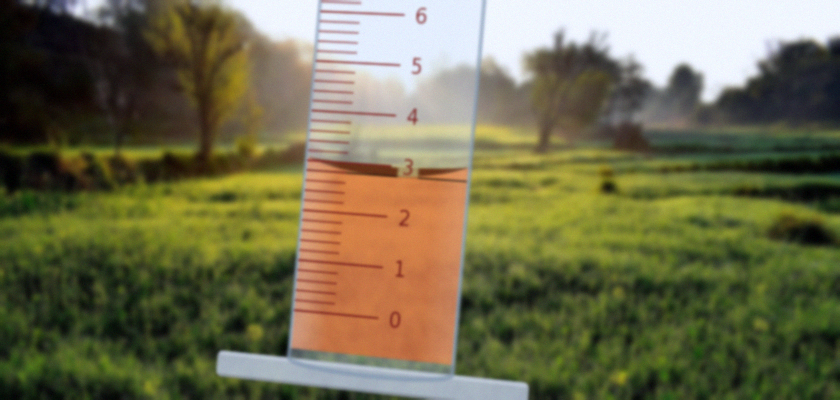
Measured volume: 2.8 mL
